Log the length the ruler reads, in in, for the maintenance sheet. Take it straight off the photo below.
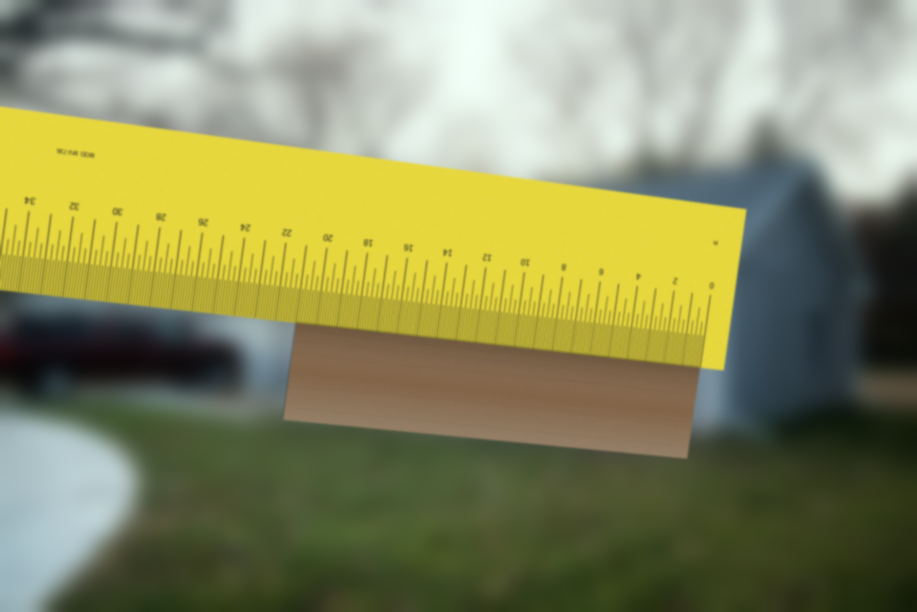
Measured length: 21 in
